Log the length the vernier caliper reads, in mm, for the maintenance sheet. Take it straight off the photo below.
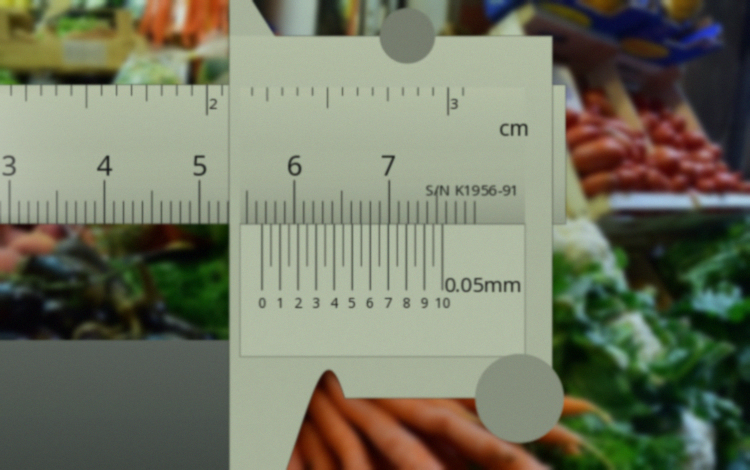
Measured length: 56.6 mm
